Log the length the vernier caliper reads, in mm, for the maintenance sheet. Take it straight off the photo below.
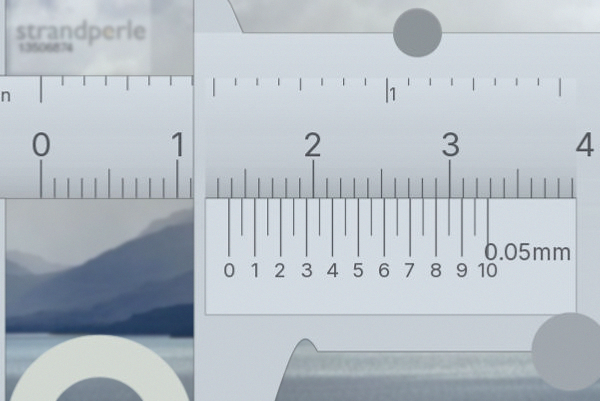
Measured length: 13.8 mm
